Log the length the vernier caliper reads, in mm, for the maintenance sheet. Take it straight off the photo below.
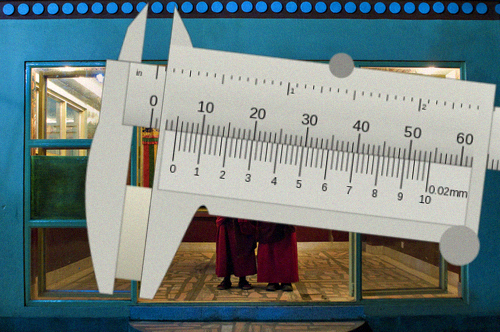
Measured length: 5.0 mm
